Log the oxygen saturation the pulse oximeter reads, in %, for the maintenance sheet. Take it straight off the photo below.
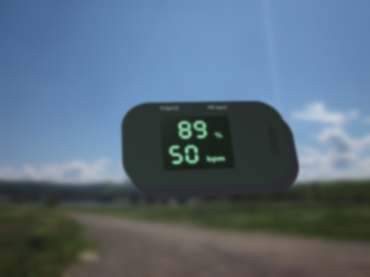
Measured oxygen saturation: 89 %
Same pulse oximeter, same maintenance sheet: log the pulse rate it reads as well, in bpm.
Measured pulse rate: 50 bpm
